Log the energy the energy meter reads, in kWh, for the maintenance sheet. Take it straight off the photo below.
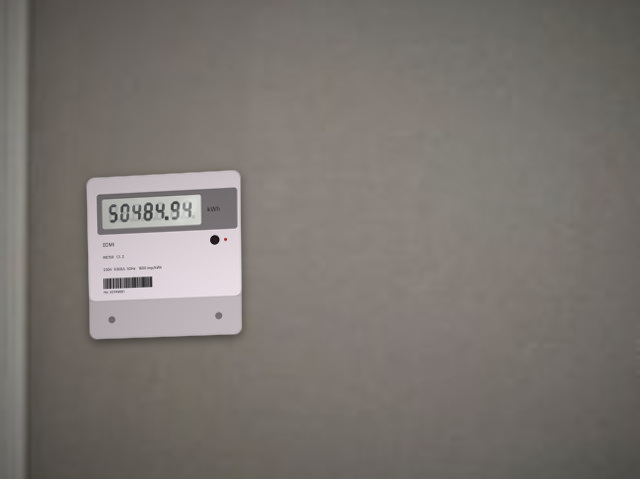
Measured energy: 50484.94 kWh
